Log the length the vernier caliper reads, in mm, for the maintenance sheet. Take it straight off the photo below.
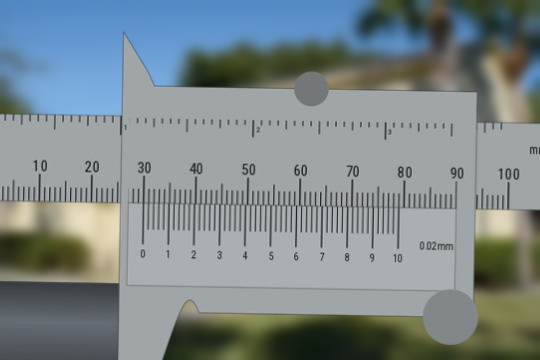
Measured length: 30.0 mm
